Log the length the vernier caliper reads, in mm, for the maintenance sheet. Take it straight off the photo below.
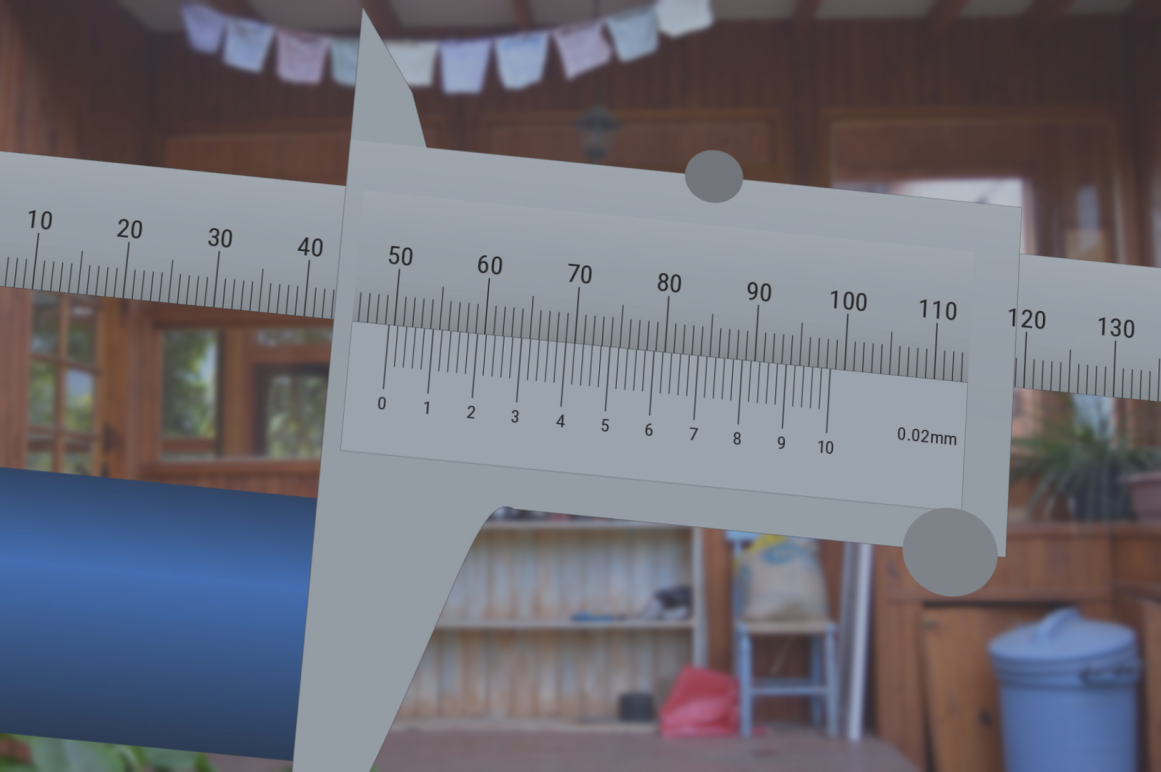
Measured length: 49.4 mm
